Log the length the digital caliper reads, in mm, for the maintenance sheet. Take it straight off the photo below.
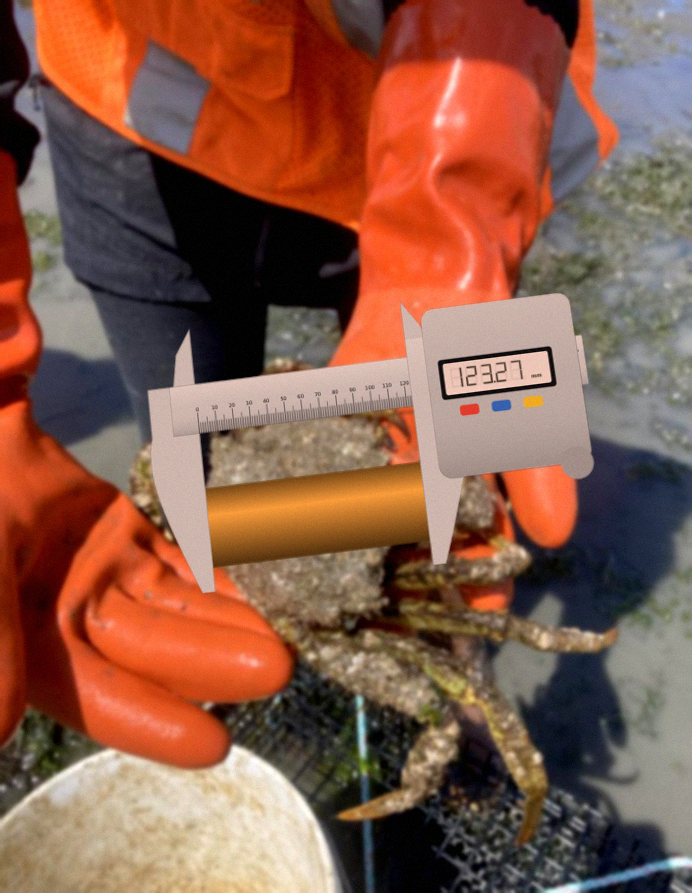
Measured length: 123.27 mm
